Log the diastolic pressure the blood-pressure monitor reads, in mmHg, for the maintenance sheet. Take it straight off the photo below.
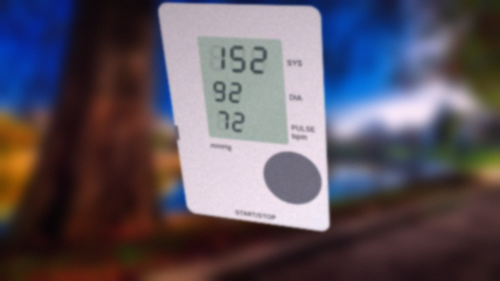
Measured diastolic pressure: 92 mmHg
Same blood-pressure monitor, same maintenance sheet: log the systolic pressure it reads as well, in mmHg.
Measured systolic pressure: 152 mmHg
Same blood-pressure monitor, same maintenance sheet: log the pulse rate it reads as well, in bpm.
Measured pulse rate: 72 bpm
